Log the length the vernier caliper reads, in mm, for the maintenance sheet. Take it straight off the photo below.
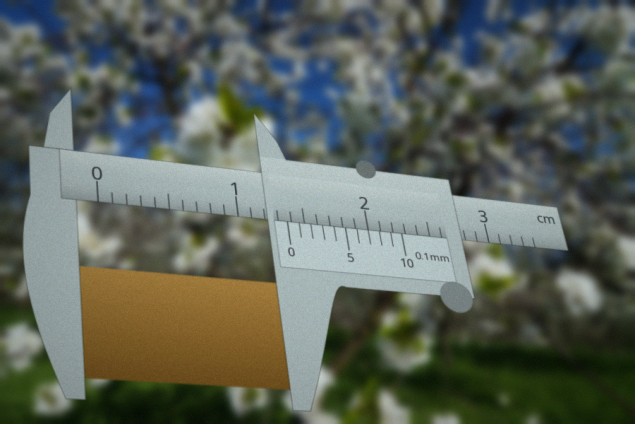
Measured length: 13.7 mm
